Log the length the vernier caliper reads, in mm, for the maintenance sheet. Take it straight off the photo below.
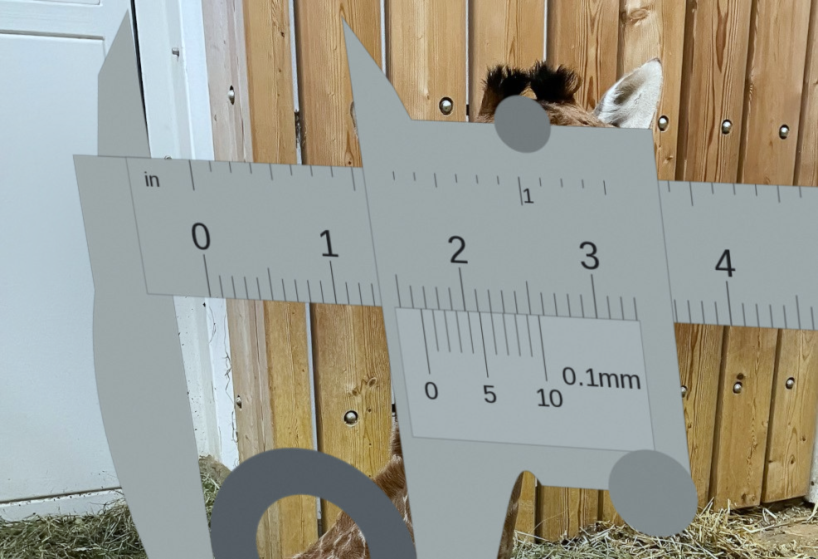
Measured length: 16.6 mm
